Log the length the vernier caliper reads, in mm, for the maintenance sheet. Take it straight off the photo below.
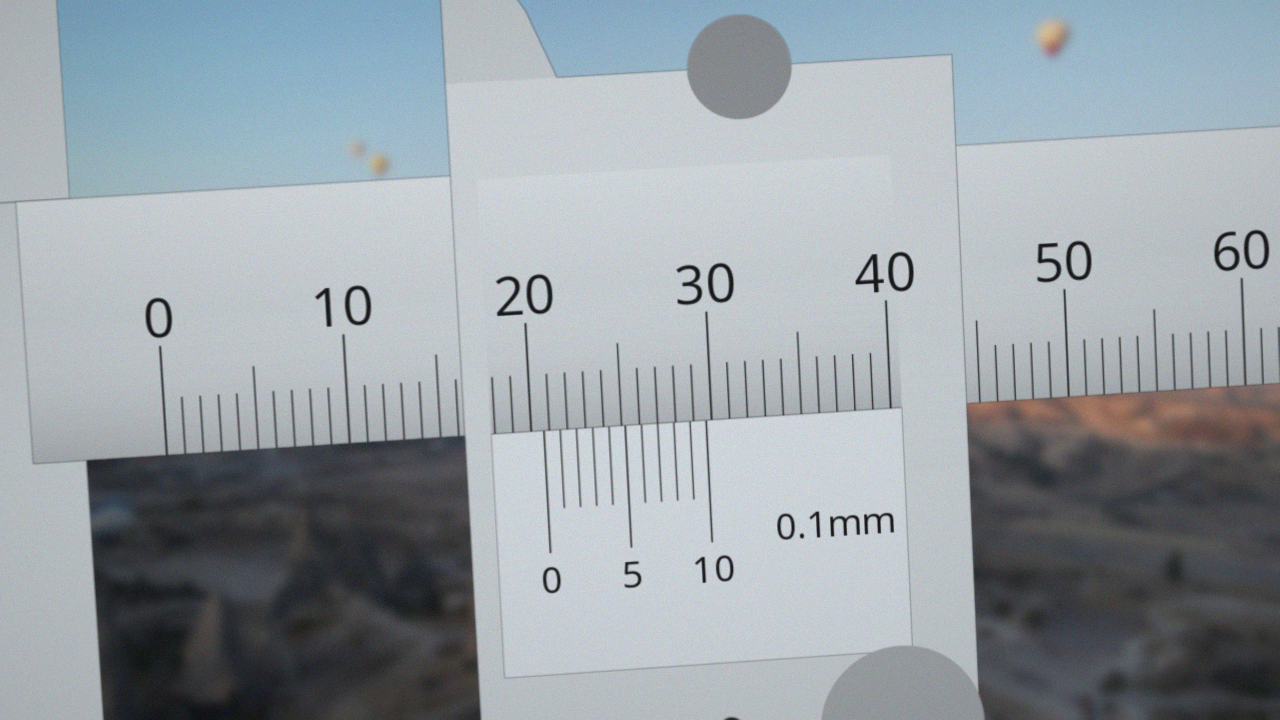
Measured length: 20.7 mm
